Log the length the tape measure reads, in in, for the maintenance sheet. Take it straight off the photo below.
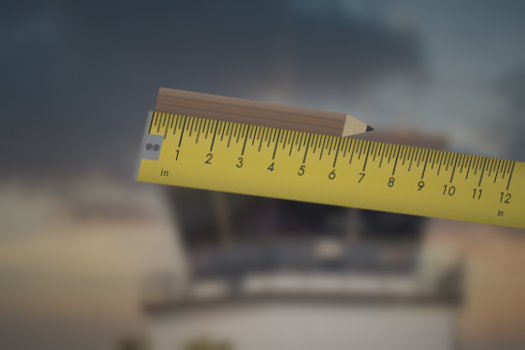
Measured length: 7 in
